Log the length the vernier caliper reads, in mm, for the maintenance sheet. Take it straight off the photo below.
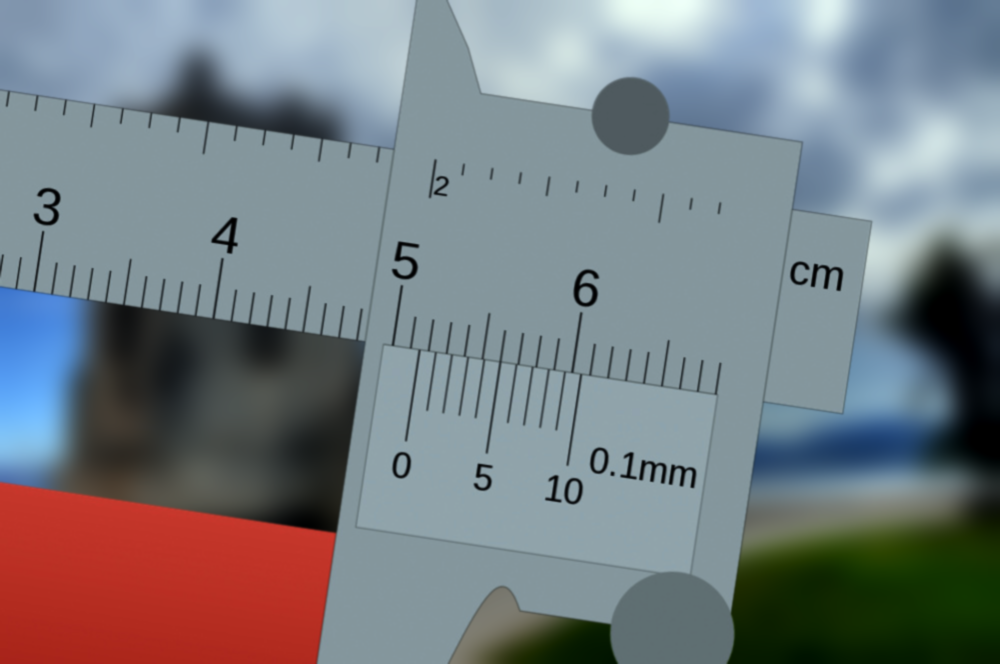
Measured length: 51.5 mm
